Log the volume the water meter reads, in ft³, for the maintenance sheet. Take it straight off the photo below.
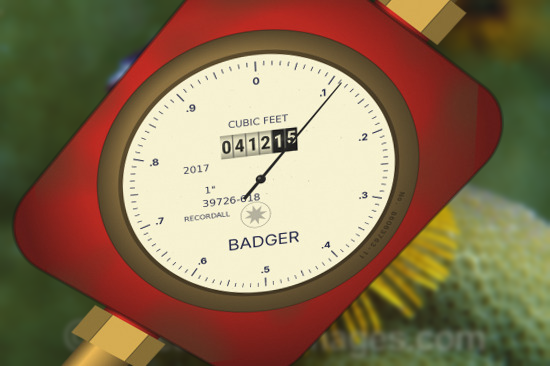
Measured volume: 41215.11 ft³
